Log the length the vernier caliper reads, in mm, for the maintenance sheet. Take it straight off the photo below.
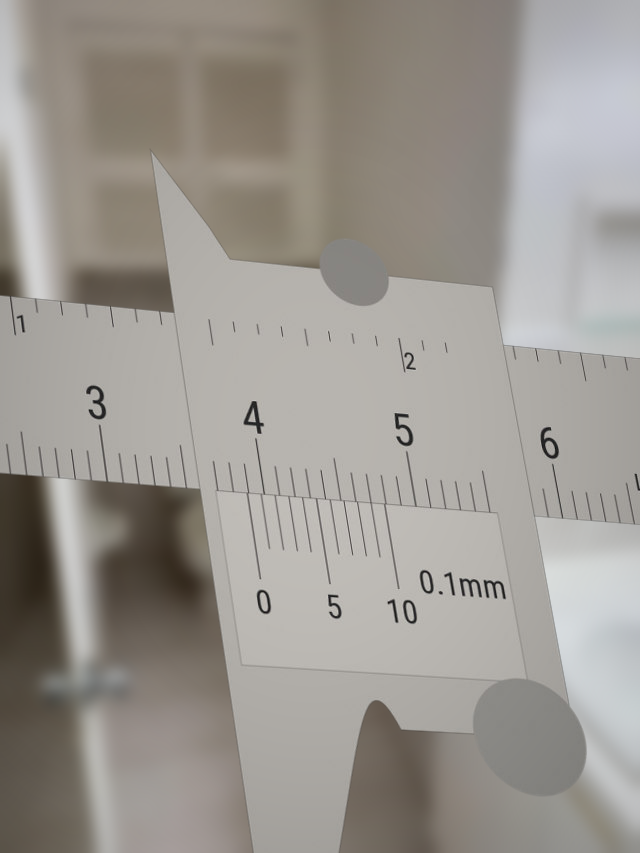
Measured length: 38.9 mm
